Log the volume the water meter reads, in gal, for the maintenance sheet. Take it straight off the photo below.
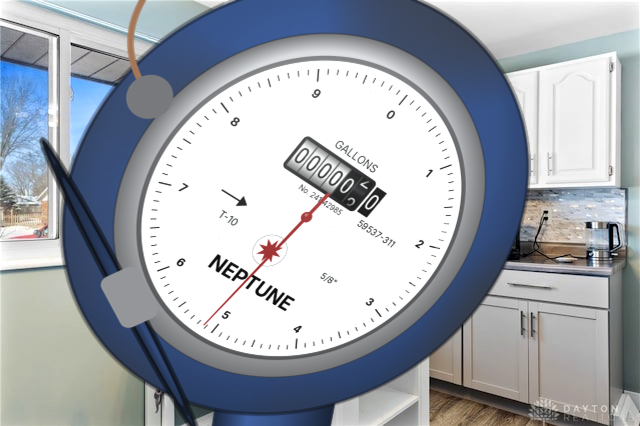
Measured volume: 25.1 gal
